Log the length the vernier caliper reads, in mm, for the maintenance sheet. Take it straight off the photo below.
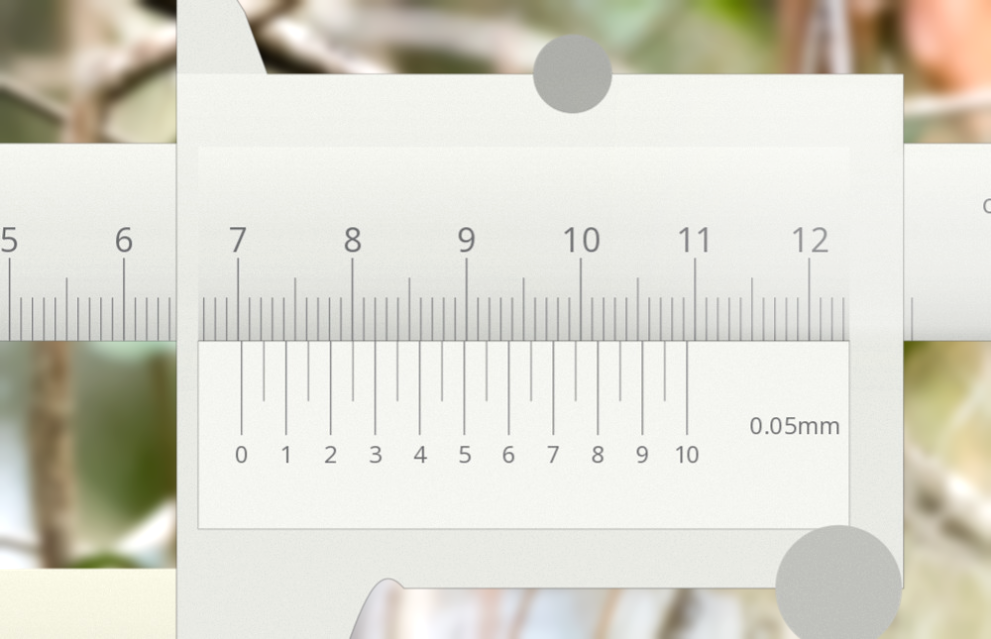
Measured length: 70.3 mm
